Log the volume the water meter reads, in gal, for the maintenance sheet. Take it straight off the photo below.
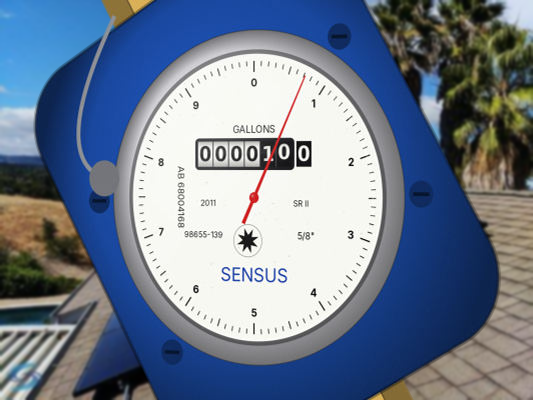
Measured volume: 100.7 gal
